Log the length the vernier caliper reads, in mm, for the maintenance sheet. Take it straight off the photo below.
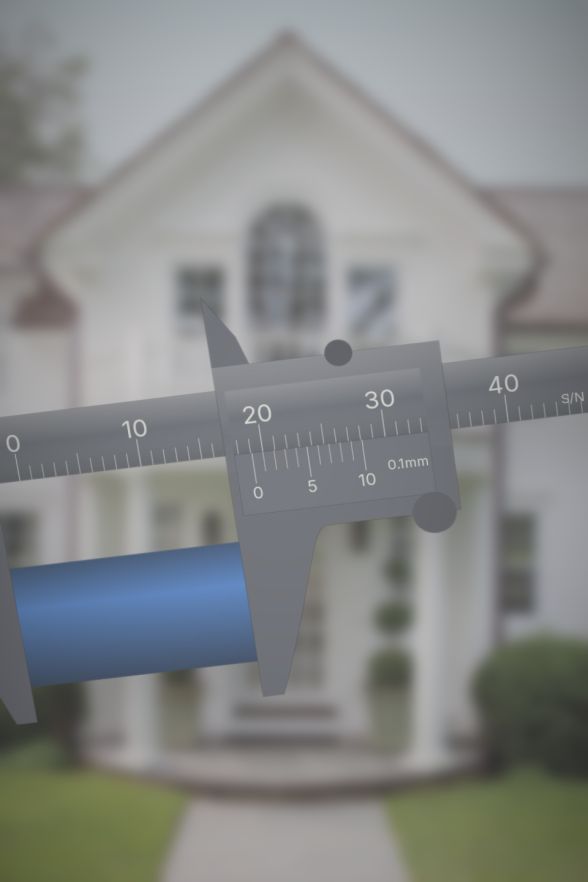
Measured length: 19.1 mm
